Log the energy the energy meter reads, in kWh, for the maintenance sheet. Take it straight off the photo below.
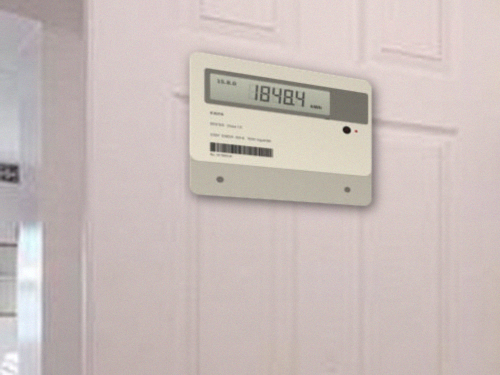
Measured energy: 1848.4 kWh
